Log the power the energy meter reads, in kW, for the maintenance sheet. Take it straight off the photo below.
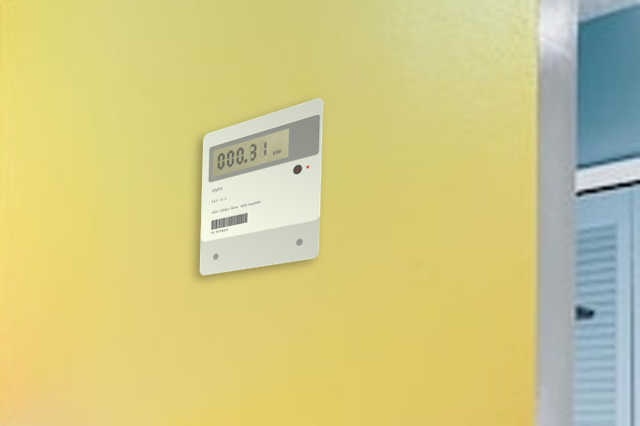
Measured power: 0.31 kW
